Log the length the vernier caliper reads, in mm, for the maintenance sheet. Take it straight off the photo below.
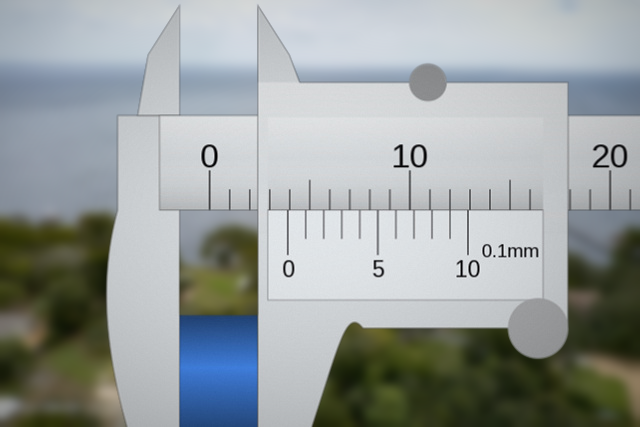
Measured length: 3.9 mm
